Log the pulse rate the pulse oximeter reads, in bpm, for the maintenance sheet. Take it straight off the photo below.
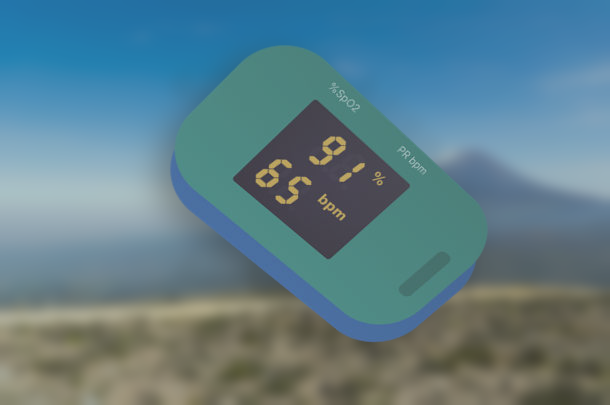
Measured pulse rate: 65 bpm
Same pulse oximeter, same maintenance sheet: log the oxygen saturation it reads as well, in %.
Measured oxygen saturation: 91 %
